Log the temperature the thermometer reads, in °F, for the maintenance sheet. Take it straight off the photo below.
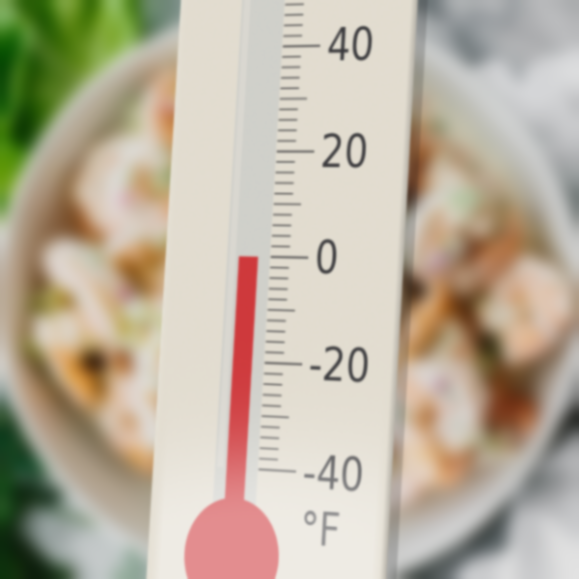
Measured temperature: 0 °F
